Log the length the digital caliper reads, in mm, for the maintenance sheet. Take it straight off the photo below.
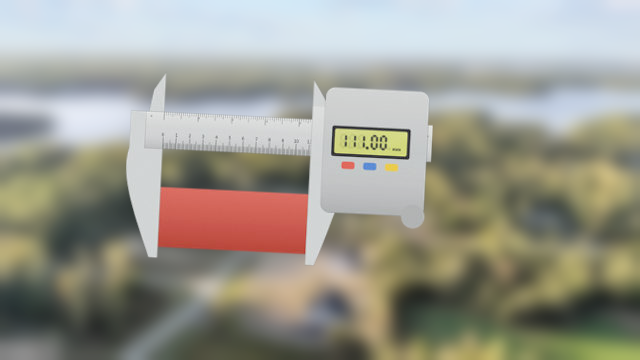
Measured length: 111.00 mm
